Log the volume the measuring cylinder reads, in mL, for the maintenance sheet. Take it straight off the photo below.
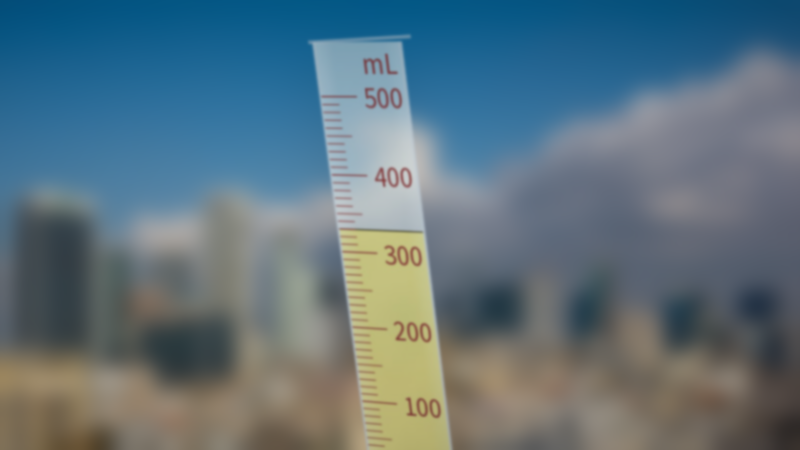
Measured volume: 330 mL
